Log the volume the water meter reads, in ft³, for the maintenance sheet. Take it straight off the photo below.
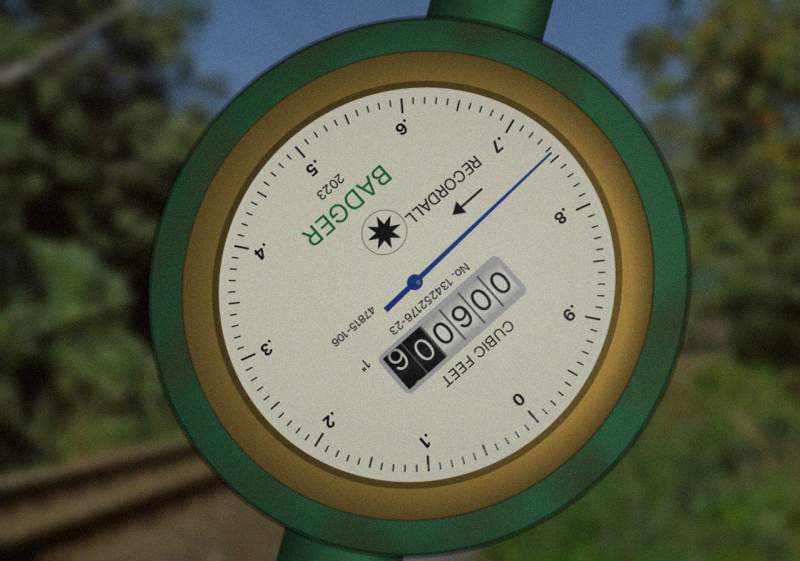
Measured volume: 6005.74 ft³
